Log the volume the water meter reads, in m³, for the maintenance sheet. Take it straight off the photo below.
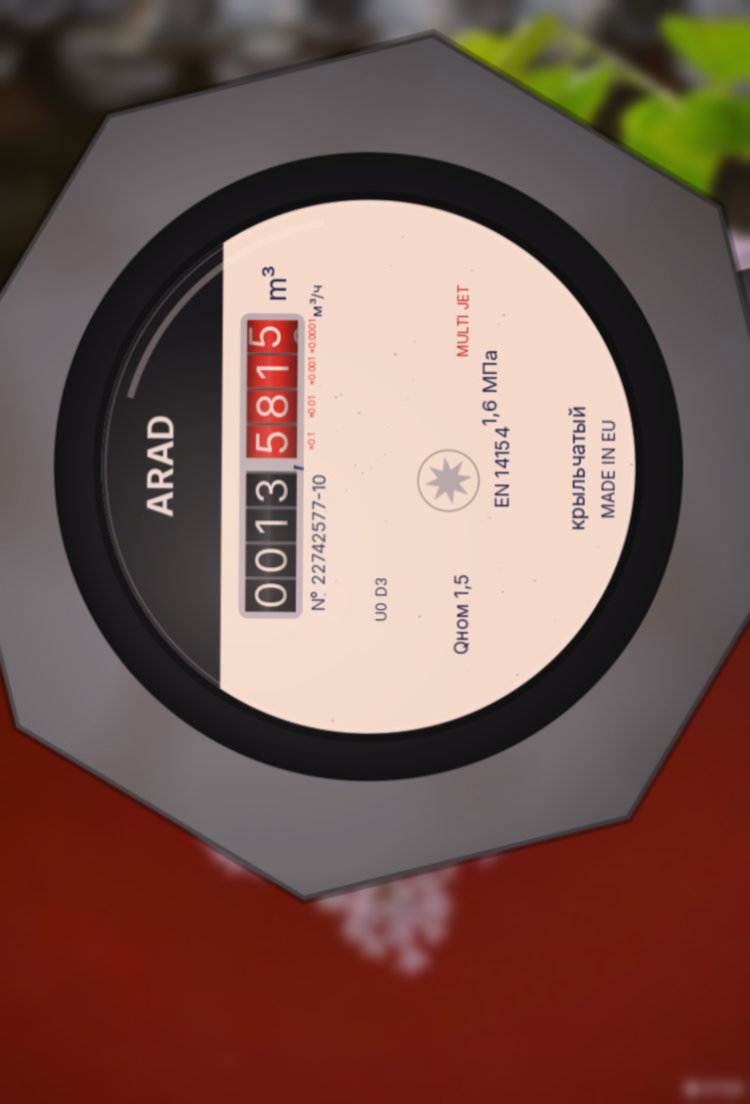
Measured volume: 13.5815 m³
